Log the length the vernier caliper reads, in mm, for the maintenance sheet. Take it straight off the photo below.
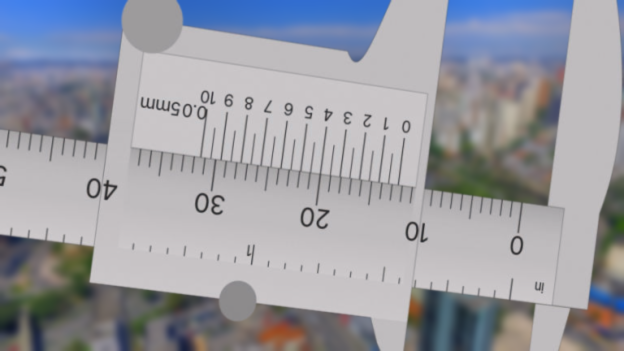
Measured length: 12.4 mm
